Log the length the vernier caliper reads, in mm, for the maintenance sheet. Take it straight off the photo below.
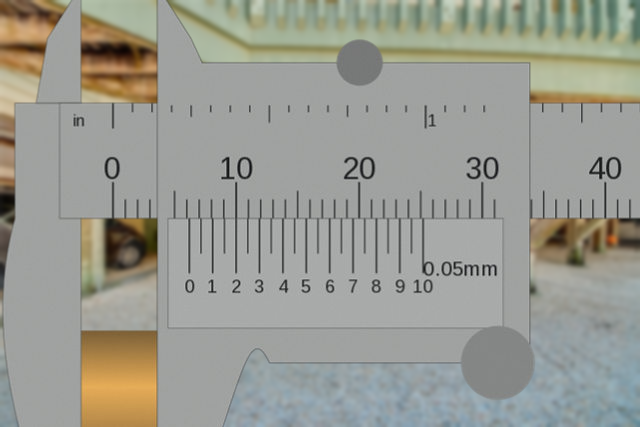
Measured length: 6.2 mm
